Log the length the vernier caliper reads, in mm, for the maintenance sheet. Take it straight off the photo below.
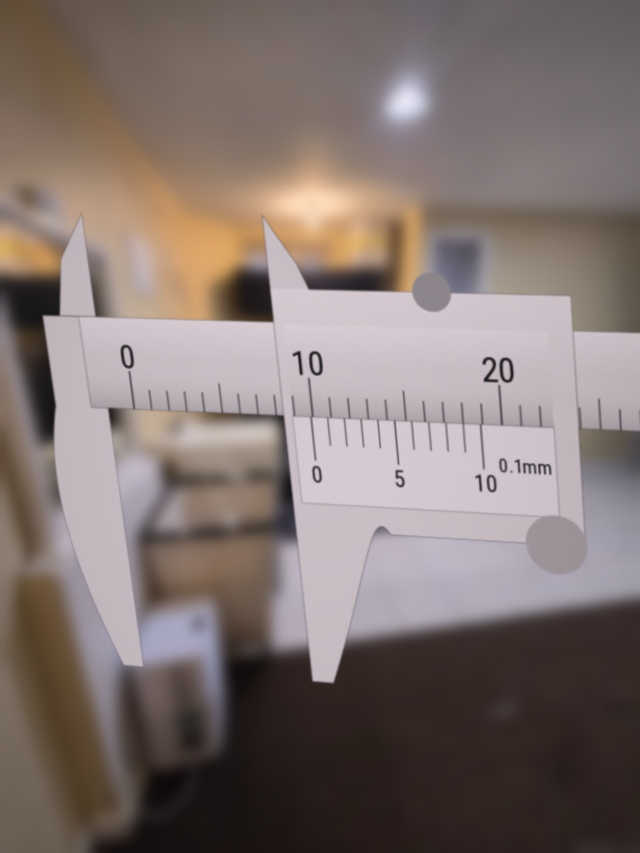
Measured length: 9.9 mm
